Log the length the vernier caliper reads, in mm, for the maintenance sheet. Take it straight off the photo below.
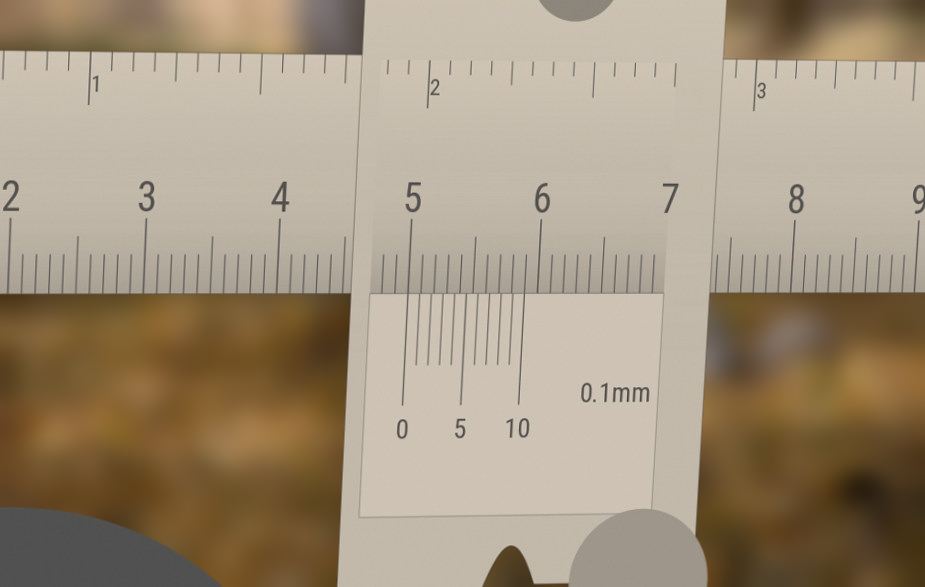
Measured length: 50.0 mm
